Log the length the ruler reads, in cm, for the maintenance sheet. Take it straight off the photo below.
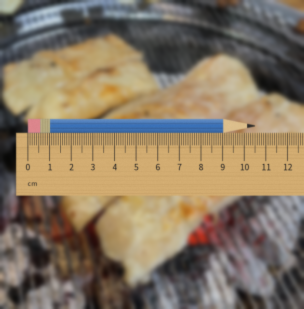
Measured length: 10.5 cm
